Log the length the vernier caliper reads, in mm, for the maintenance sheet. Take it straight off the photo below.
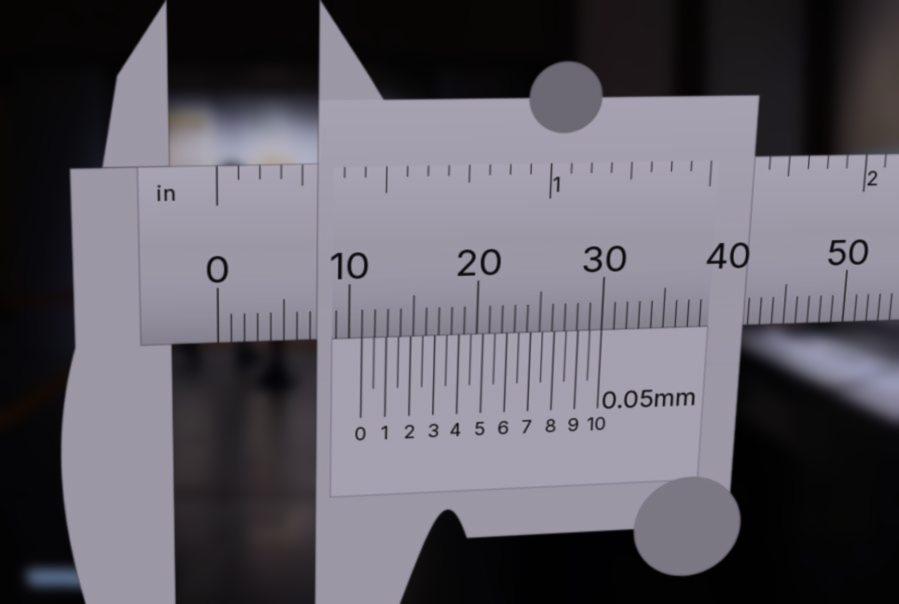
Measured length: 11.0 mm
